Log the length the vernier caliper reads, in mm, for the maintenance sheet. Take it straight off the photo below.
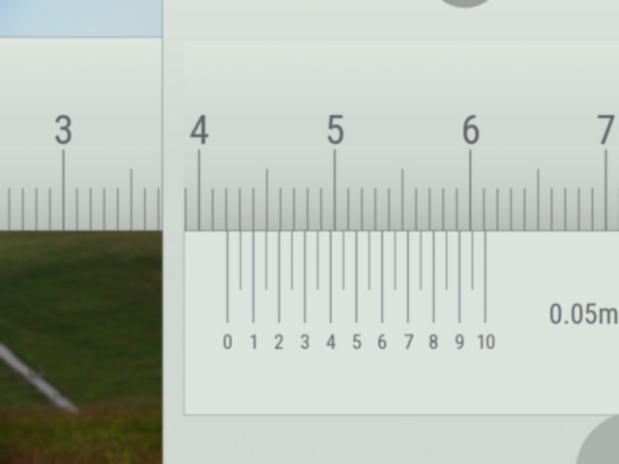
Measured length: 42.1 mm
